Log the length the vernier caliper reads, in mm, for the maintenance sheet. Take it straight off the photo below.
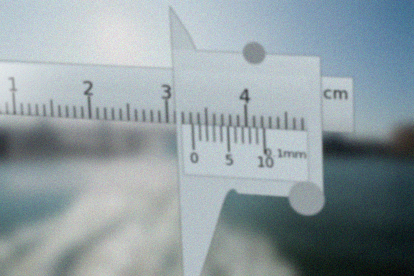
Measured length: 33.2 mm
